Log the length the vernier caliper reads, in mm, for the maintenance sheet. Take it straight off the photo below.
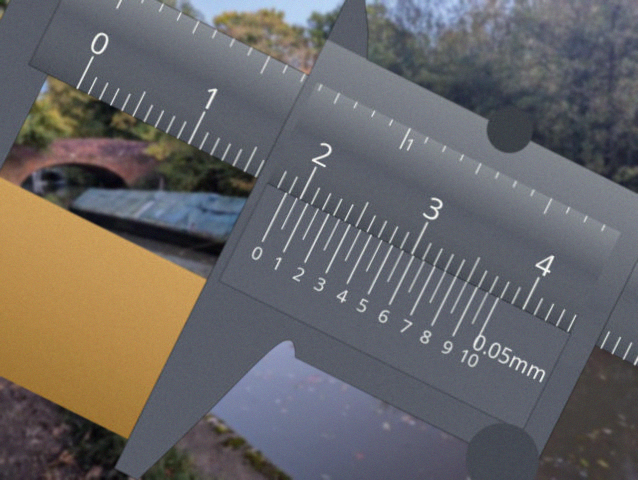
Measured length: 18.8 mm
